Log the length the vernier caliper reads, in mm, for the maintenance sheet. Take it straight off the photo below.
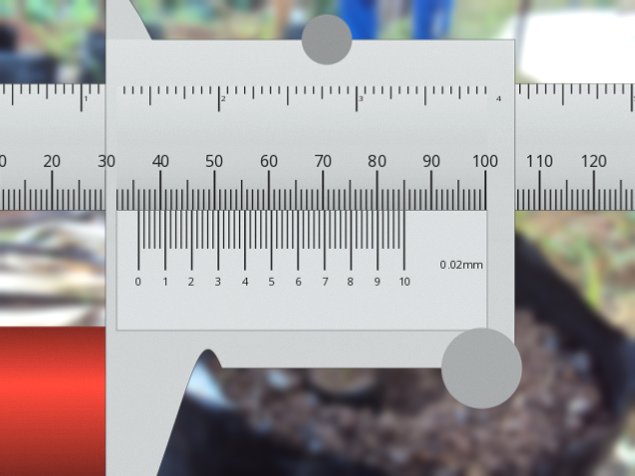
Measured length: 36.0 mm
